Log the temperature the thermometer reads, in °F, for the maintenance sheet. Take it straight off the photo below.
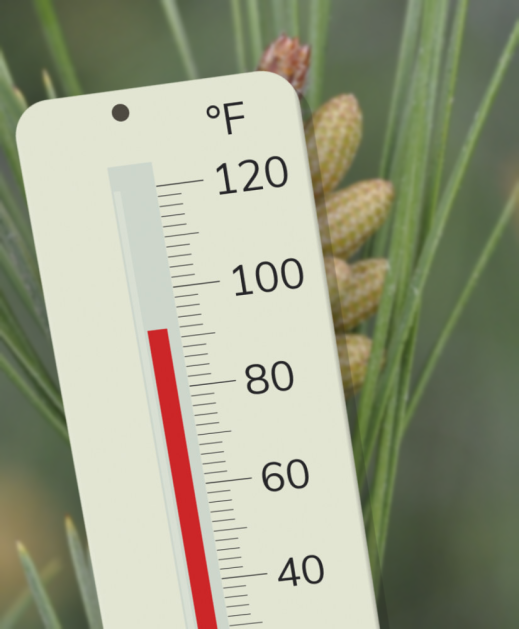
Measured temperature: 92 °F
